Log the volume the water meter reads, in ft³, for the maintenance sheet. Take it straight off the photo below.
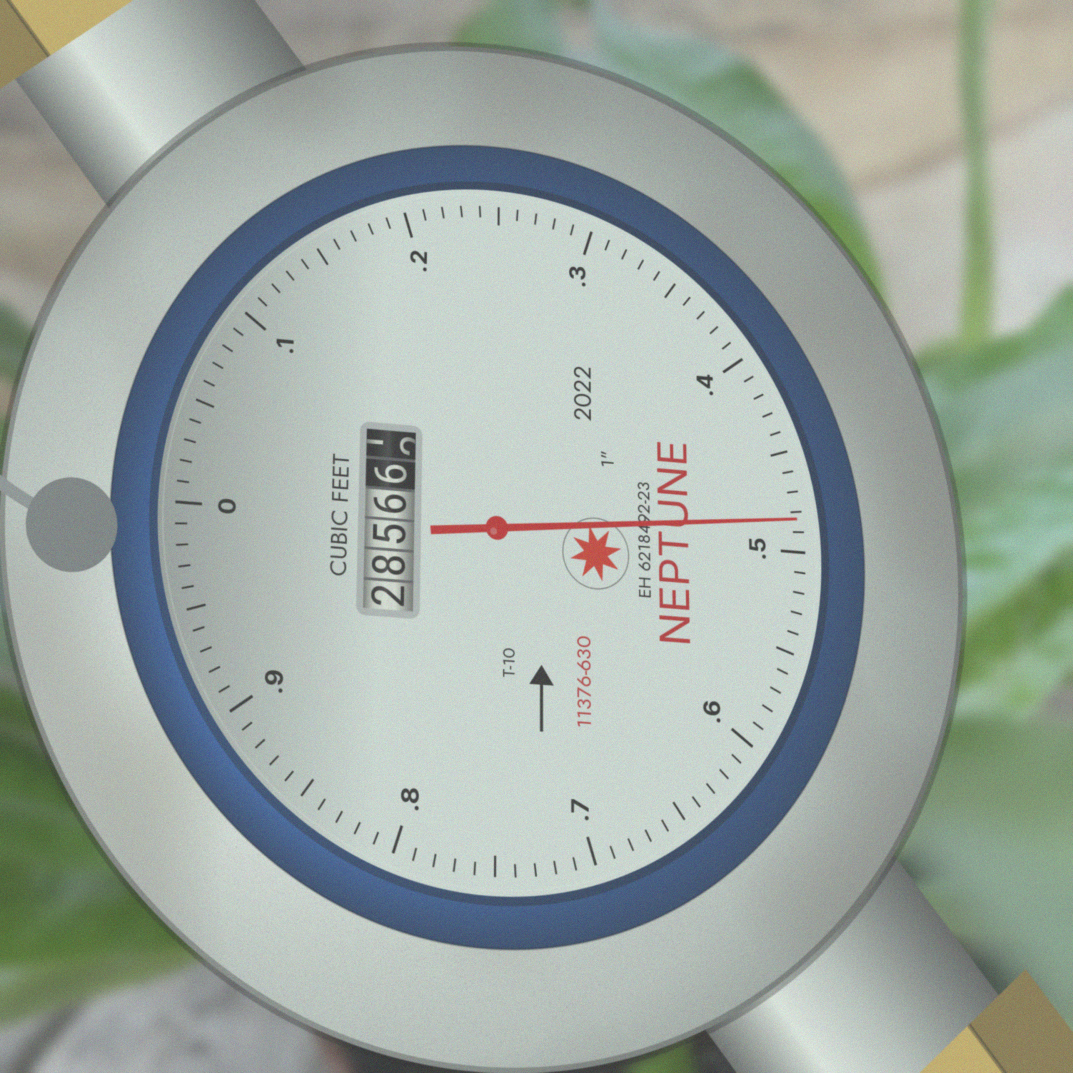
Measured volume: 285661.48 ft³
